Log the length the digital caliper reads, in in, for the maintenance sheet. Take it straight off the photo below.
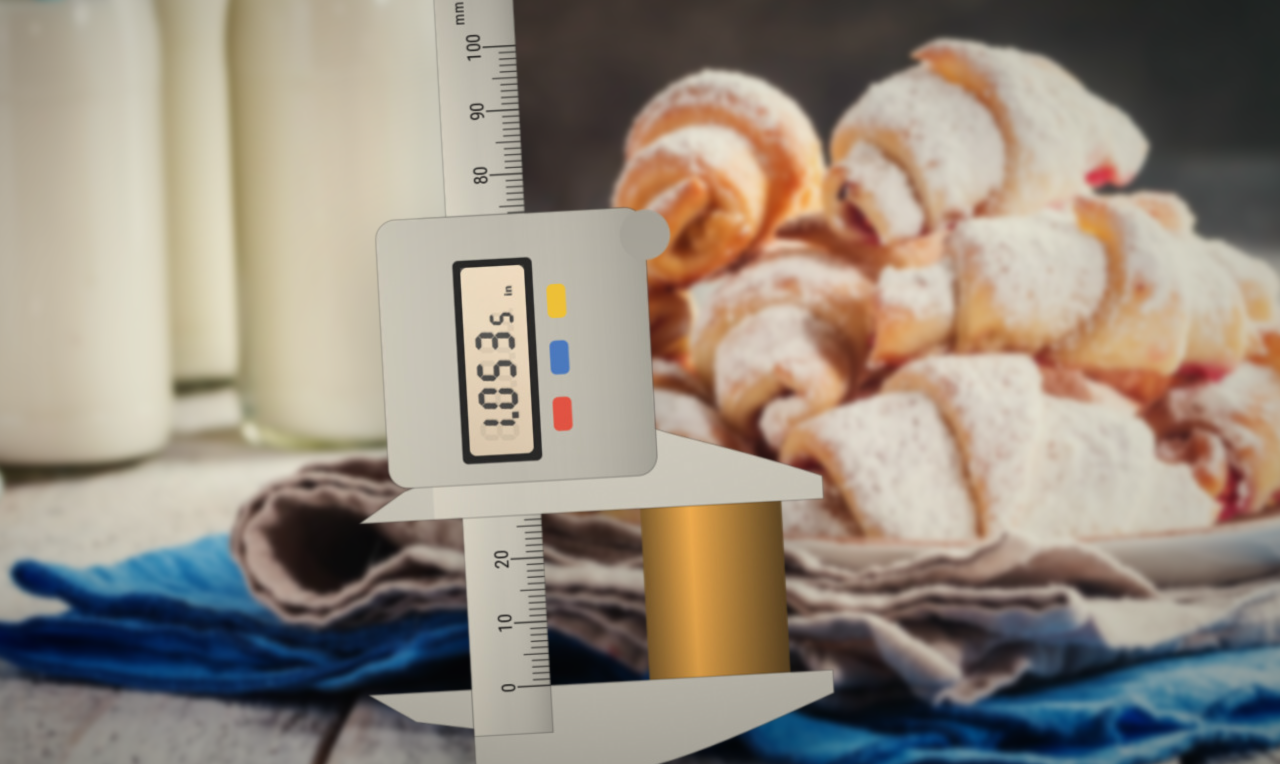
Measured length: 1.0535 in
